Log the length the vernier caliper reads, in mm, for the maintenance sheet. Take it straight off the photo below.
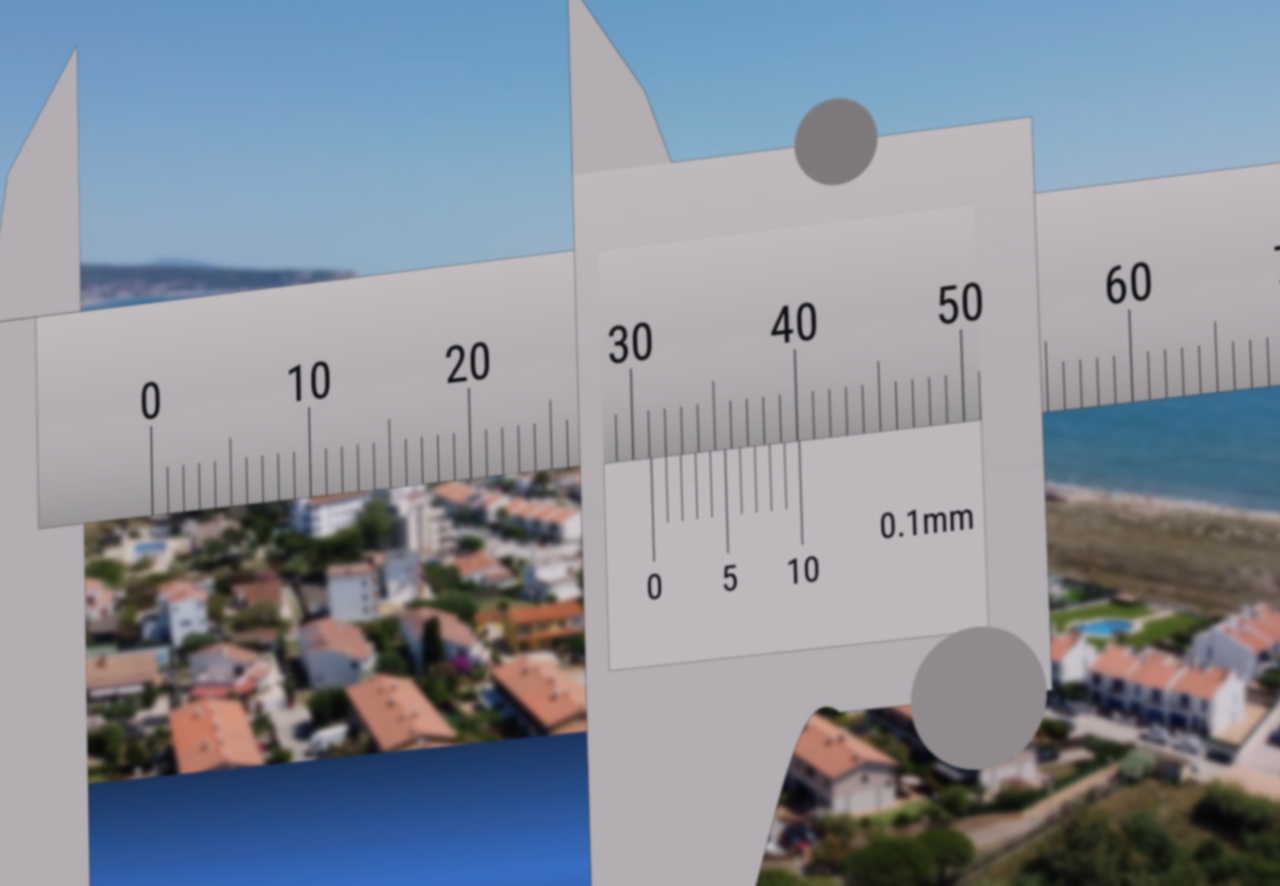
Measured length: 31.1 mm
